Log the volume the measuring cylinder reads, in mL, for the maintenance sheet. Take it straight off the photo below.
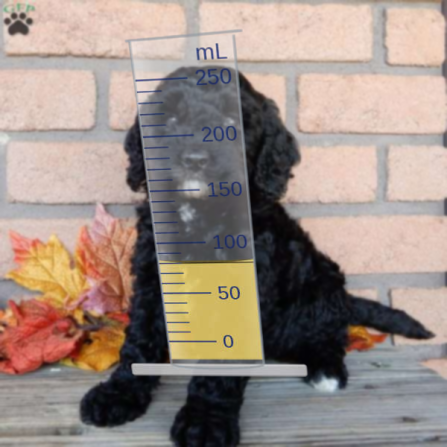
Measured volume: 80 mL
